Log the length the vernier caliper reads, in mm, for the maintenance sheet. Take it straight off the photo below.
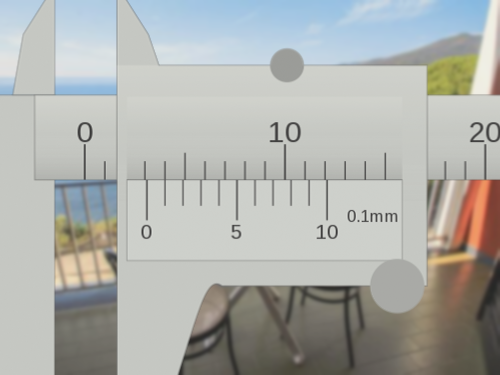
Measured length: 3.1 mm
